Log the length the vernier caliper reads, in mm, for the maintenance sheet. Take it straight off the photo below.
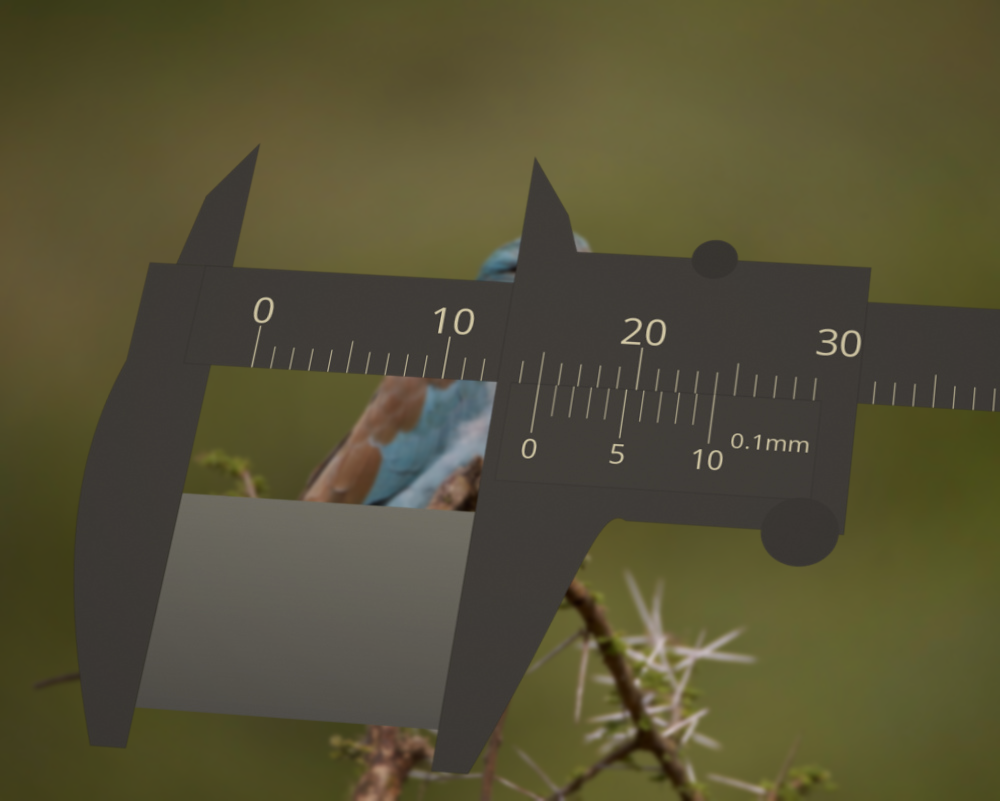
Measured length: 15.0 mm
